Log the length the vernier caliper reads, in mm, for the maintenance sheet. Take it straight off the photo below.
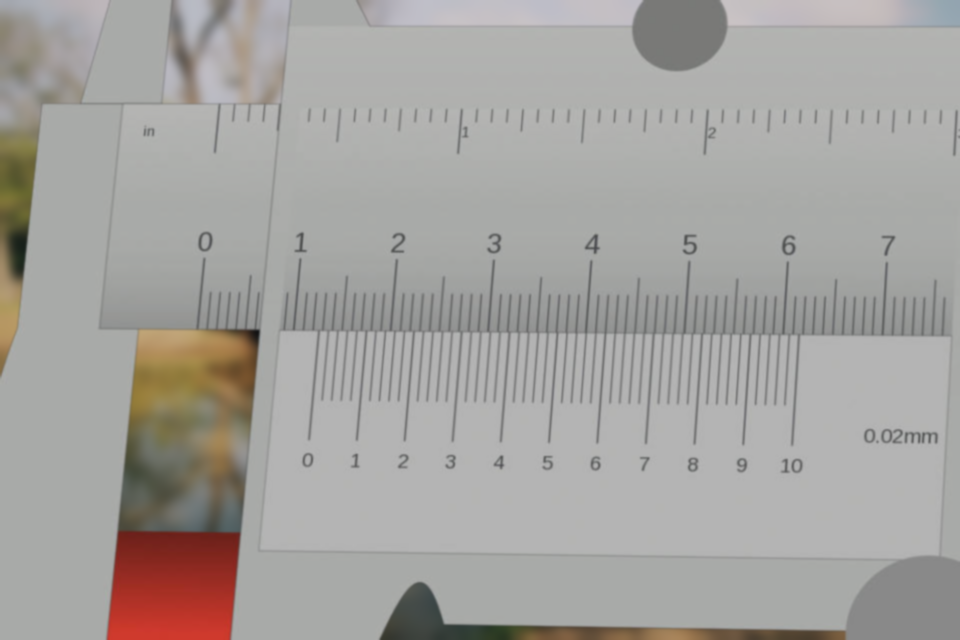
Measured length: 12.6 mm
